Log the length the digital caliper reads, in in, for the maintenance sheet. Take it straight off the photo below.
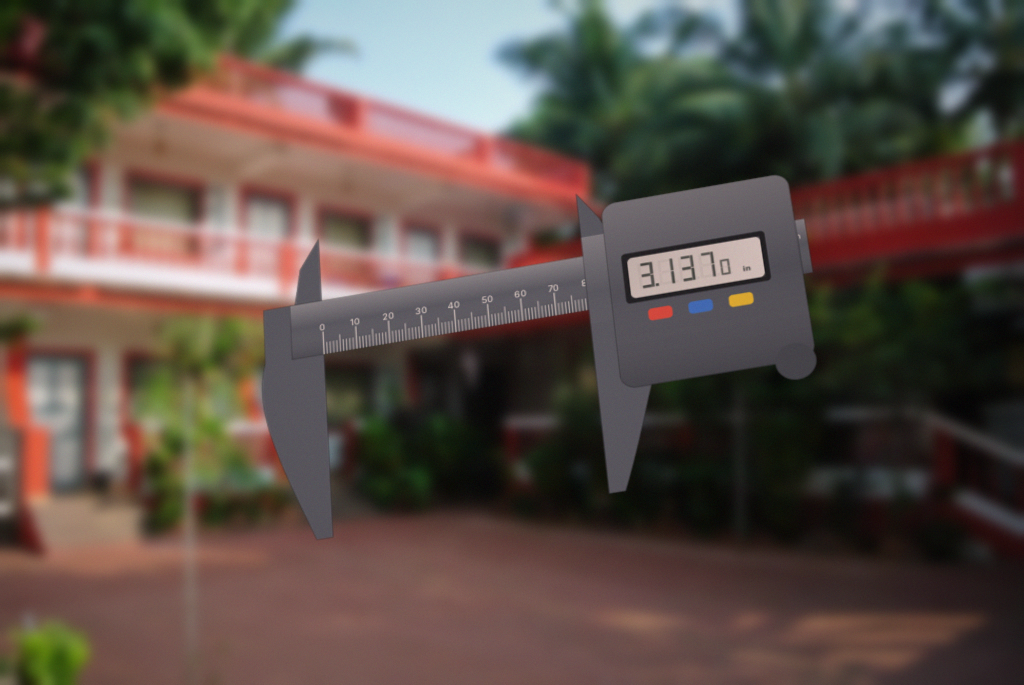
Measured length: 3.1370 in
